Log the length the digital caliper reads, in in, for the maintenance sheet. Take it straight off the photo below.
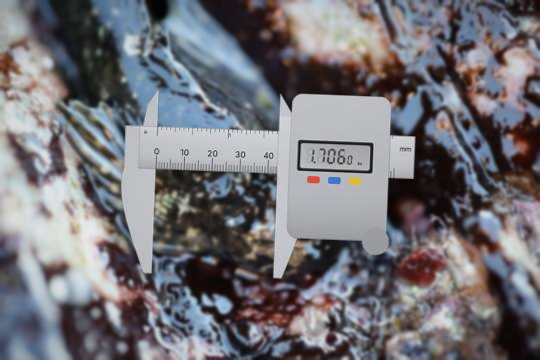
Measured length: 1.7060 in
